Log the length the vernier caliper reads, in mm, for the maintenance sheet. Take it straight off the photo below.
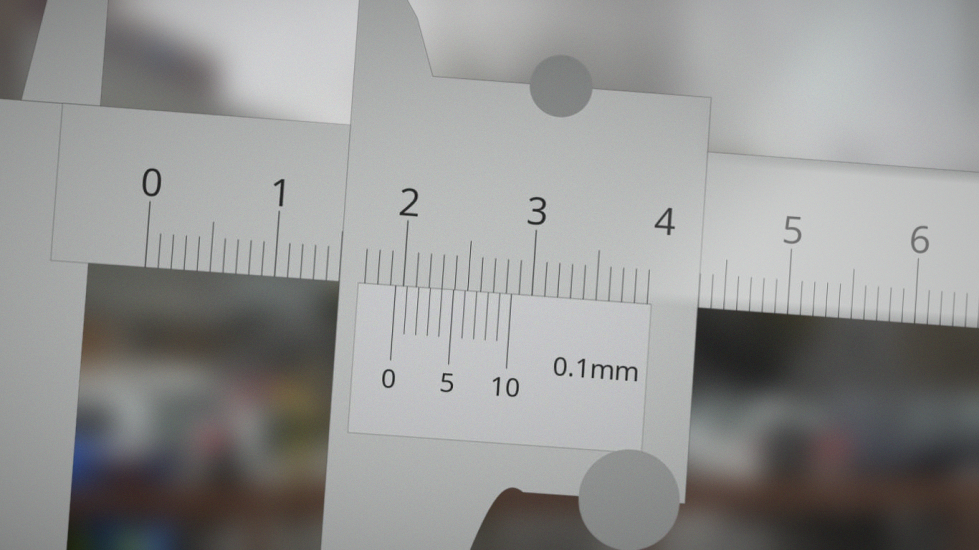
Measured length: 19.4 mm
